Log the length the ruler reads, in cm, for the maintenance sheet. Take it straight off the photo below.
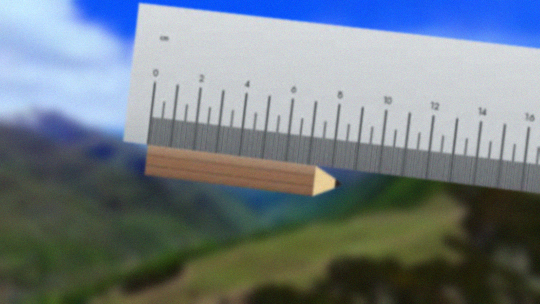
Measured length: 8.5 cm
